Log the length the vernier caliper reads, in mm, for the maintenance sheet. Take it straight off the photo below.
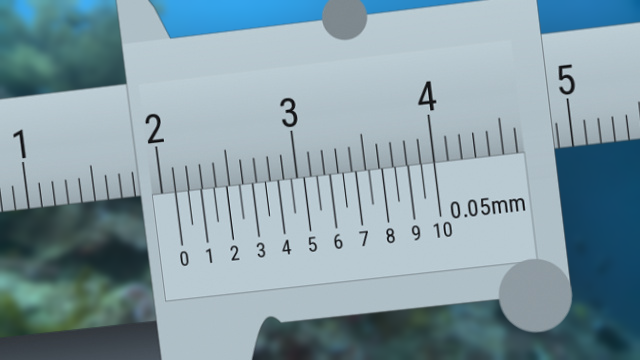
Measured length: 21.0 mm
